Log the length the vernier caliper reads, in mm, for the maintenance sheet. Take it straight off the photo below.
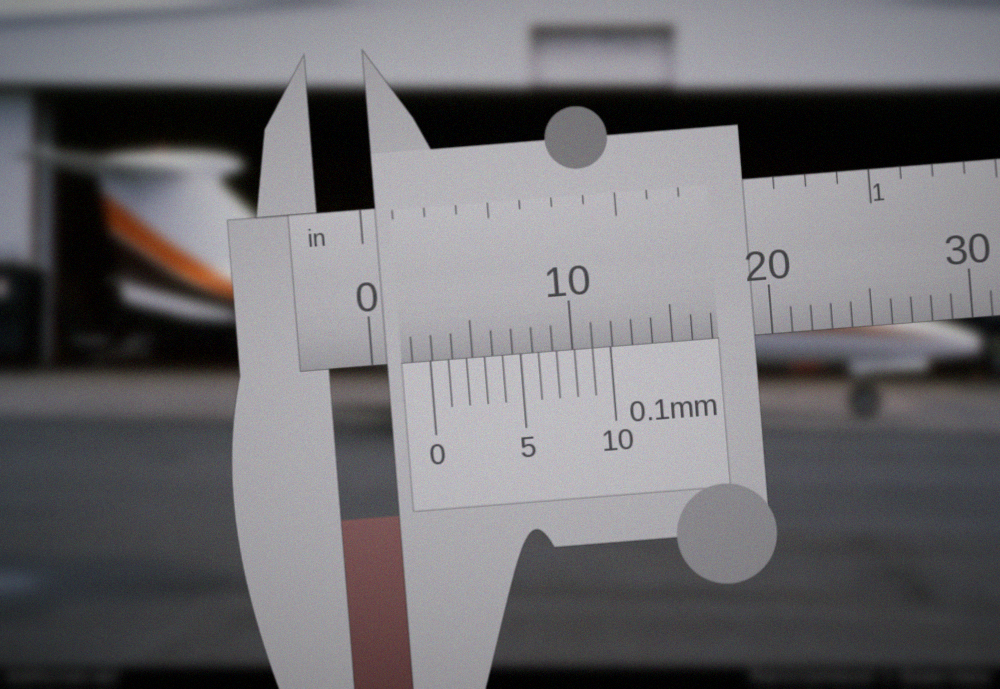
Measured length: 2.9 mm
